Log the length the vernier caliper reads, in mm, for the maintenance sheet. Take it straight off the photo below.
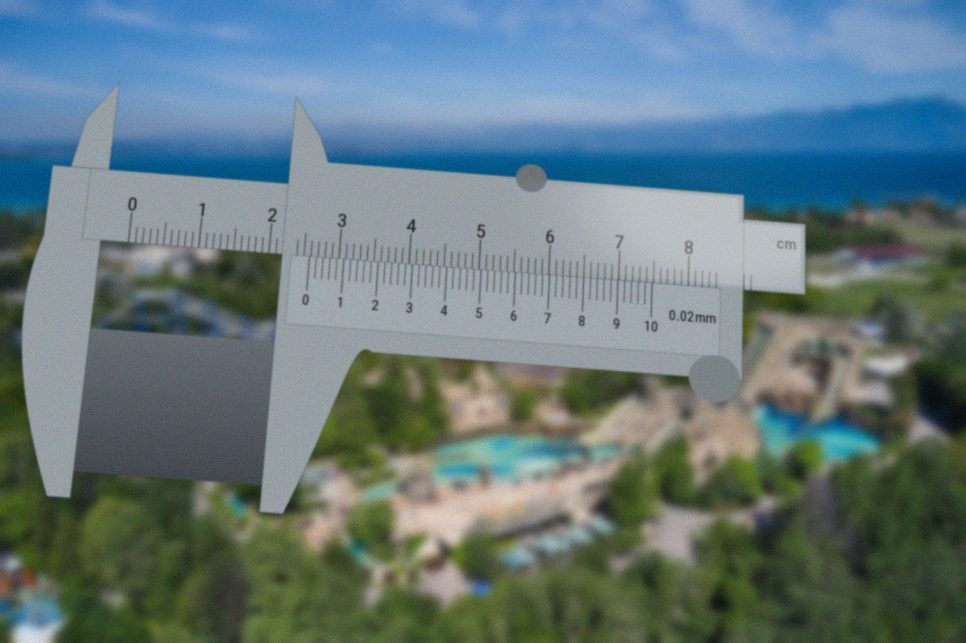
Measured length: 25.8 mm
